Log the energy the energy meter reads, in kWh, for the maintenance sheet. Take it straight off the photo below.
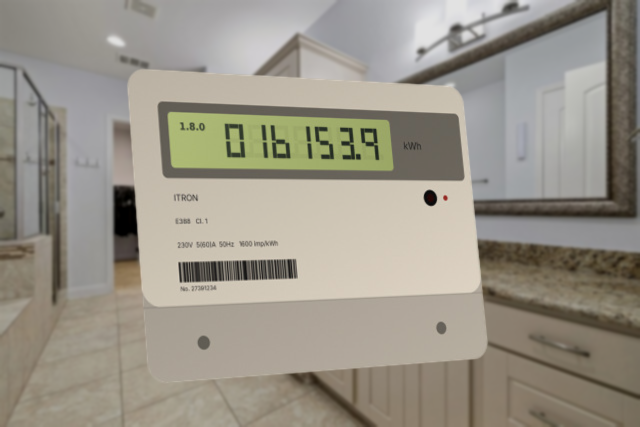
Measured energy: 16153.9 kWh
